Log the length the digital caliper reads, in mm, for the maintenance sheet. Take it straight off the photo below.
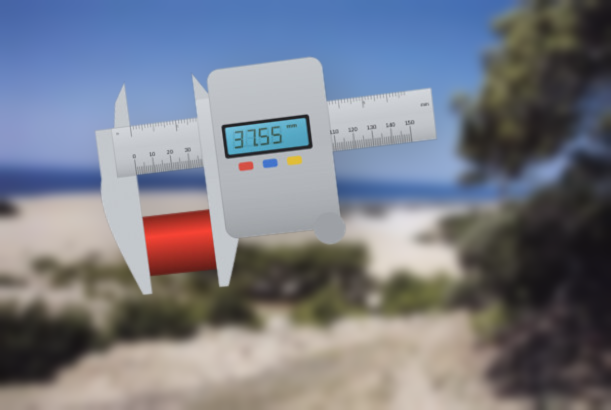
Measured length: 37.55 mm
